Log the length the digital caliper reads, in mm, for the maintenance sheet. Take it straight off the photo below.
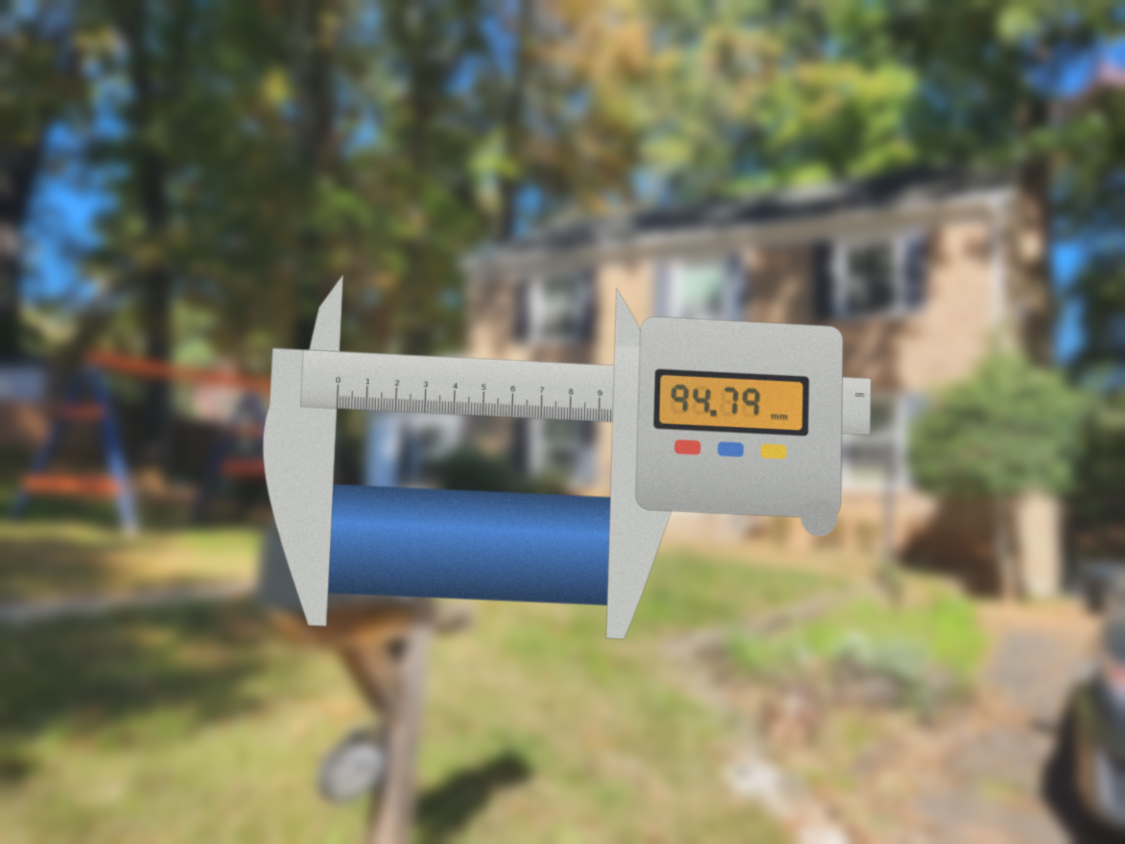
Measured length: 94.79 mm
